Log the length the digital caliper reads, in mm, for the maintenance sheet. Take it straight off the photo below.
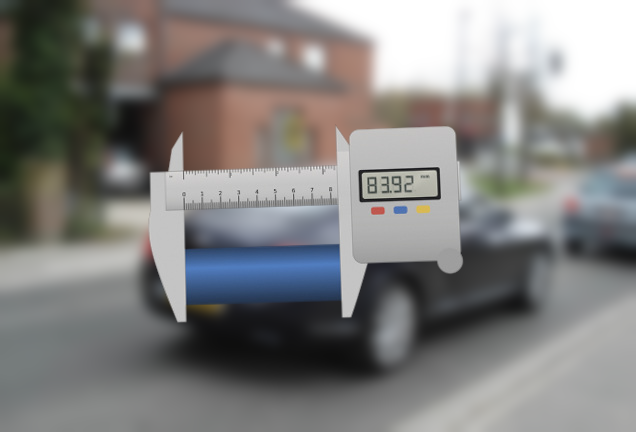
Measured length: 83.92 mm
